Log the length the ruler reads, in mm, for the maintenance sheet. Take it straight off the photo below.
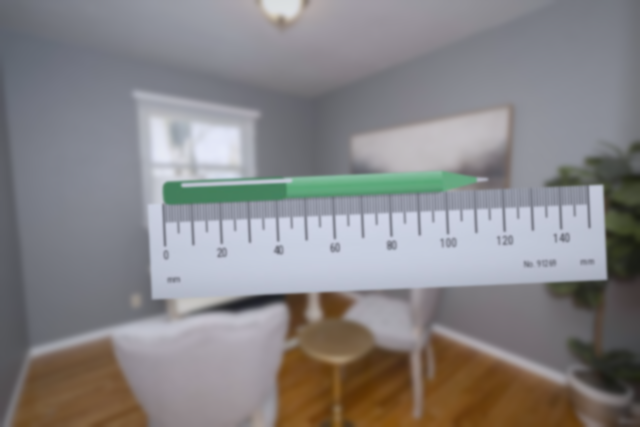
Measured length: 115 mm
